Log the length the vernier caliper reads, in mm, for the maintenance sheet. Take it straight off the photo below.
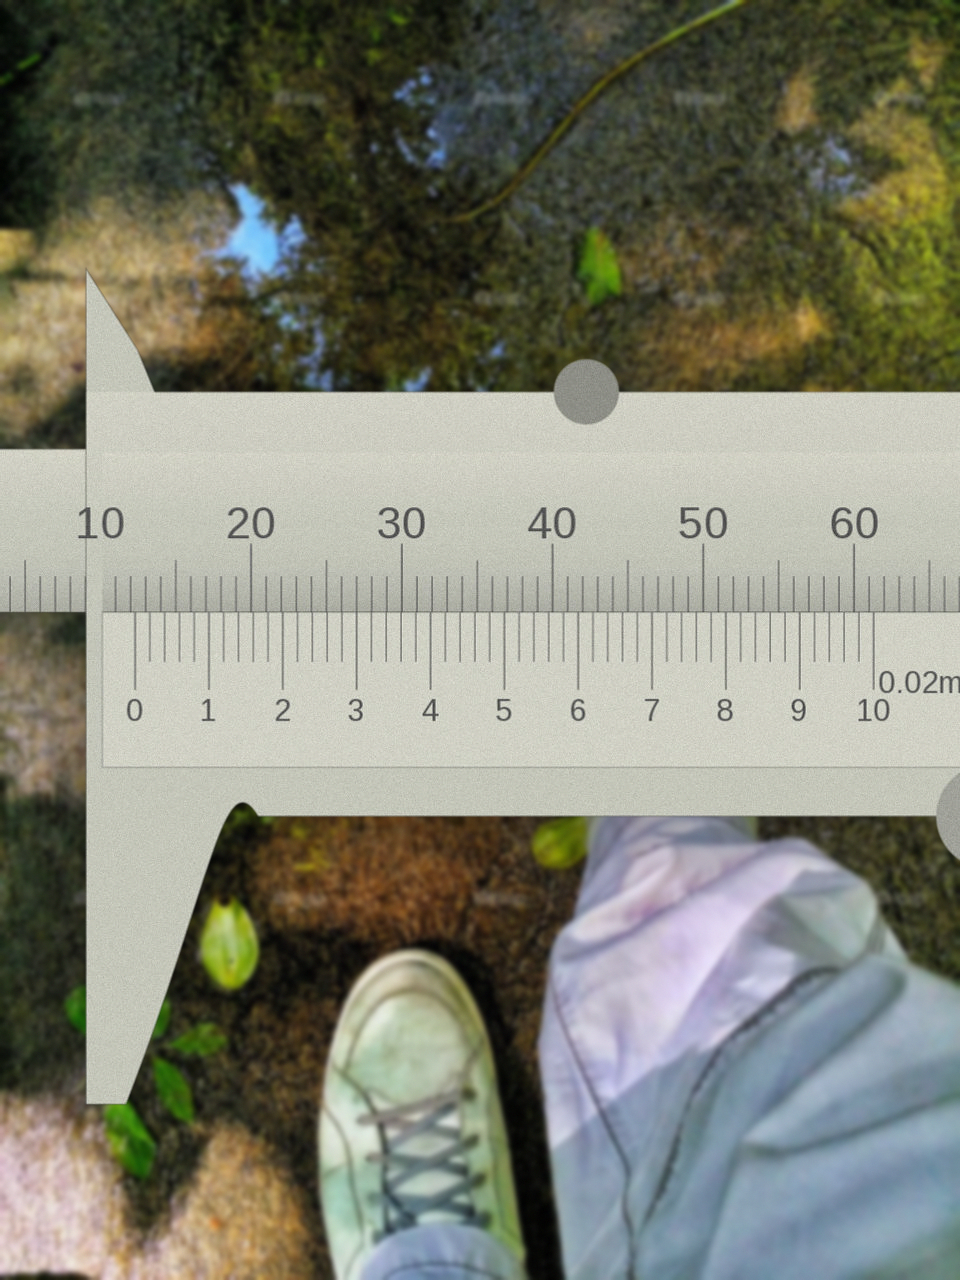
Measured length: 12.3 mm
